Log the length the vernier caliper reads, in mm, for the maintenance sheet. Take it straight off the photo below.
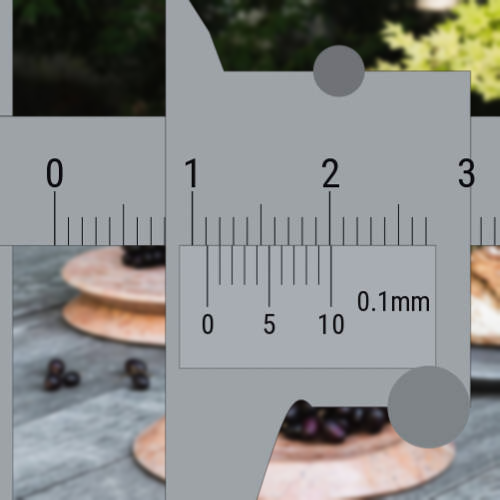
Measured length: 11.1 mm
